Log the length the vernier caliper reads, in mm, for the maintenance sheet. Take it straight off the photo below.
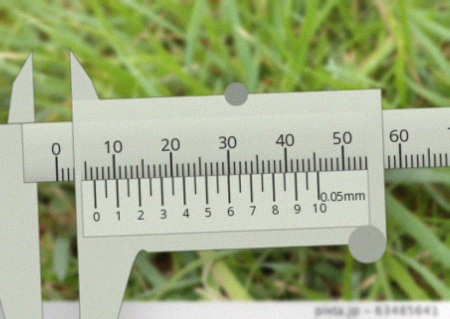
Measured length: 6.5 mm
